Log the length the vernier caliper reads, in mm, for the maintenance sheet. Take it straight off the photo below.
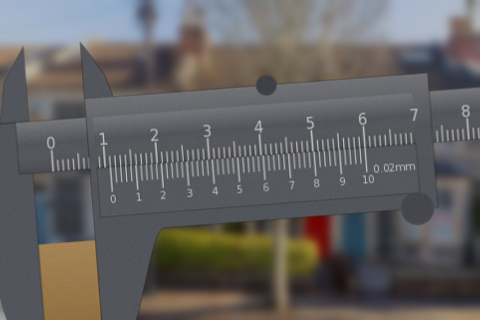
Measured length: 11.0 mm
